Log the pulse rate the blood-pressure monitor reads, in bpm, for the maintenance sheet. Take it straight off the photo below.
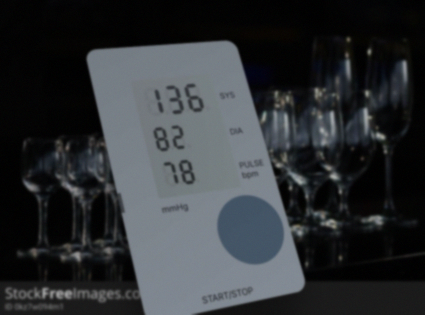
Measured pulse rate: 78 bpm
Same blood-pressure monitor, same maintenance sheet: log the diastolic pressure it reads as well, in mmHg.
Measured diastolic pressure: 82 mmHg
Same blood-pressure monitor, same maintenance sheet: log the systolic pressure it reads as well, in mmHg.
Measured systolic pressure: 136 mmHg
